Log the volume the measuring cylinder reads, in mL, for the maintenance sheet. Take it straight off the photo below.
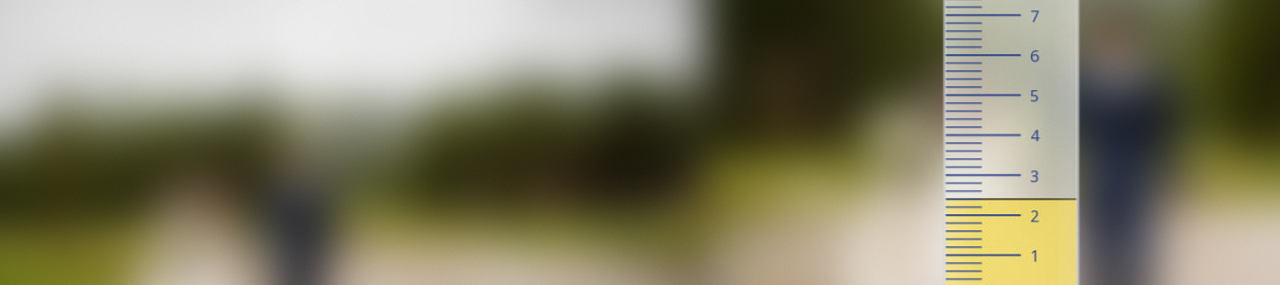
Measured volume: 2.4 mL
